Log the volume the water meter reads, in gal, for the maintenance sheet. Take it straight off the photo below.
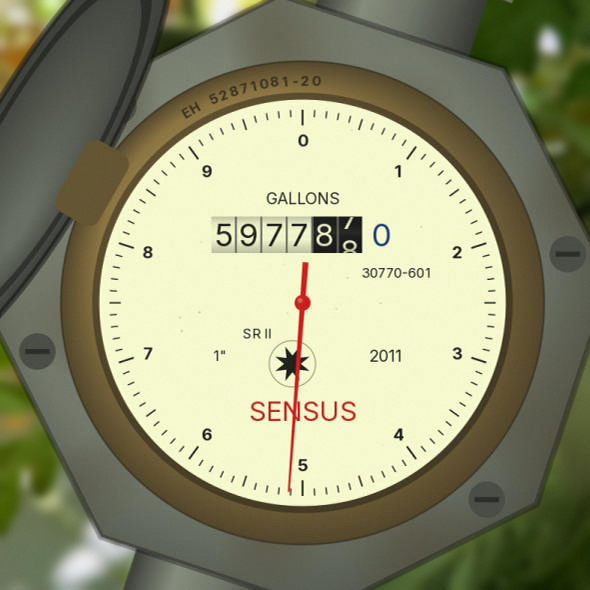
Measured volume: 5977875.1 gal
